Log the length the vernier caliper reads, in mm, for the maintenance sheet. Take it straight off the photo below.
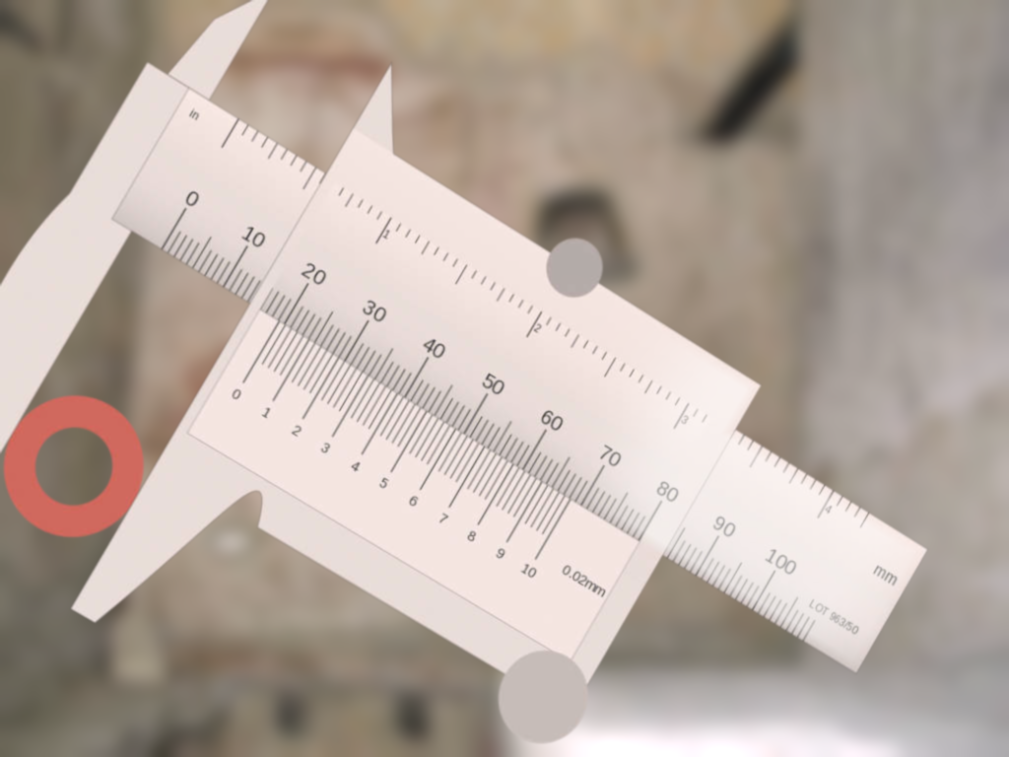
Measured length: 19.2 mm
